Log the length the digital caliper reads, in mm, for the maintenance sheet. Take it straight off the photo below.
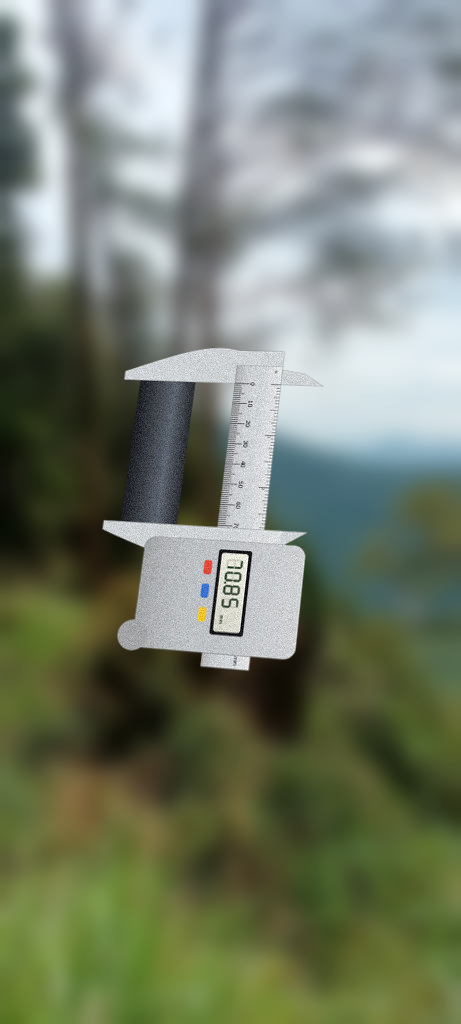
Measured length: 70.85 mm
